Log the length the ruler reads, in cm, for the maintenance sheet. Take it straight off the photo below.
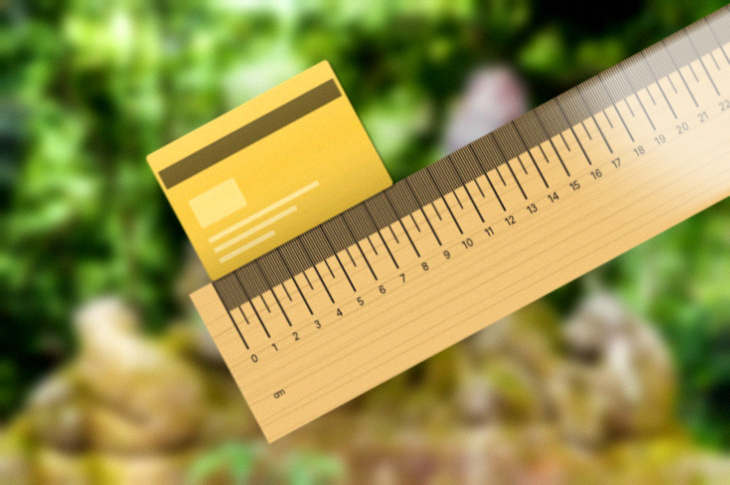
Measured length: 8.5 cm
